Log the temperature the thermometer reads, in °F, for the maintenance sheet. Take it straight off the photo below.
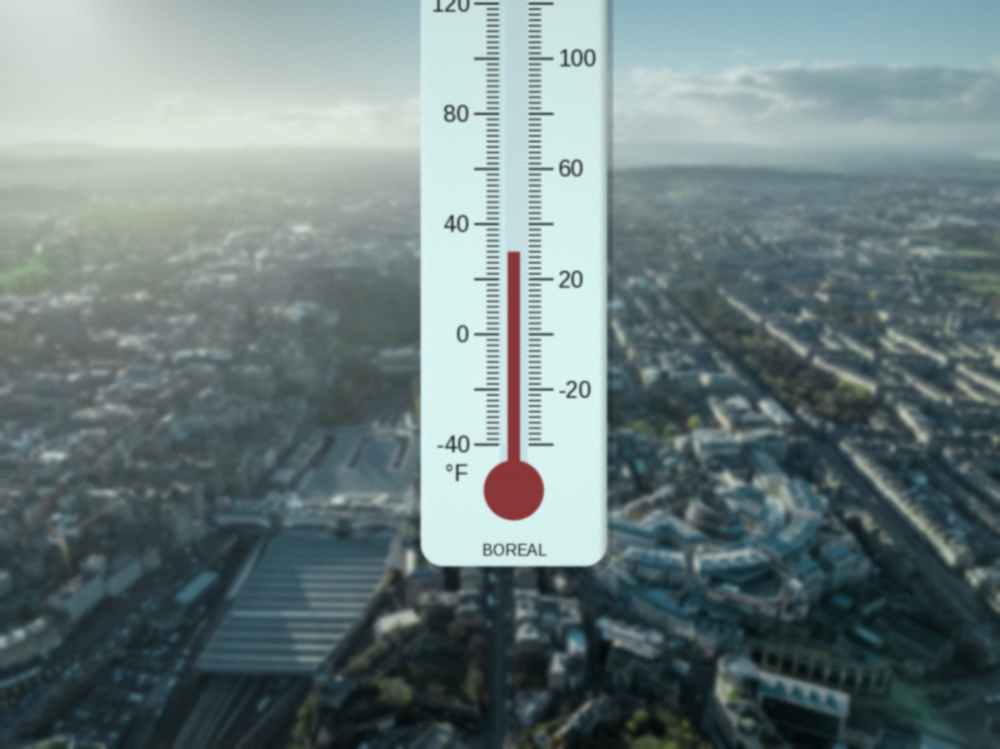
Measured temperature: 30 °F
